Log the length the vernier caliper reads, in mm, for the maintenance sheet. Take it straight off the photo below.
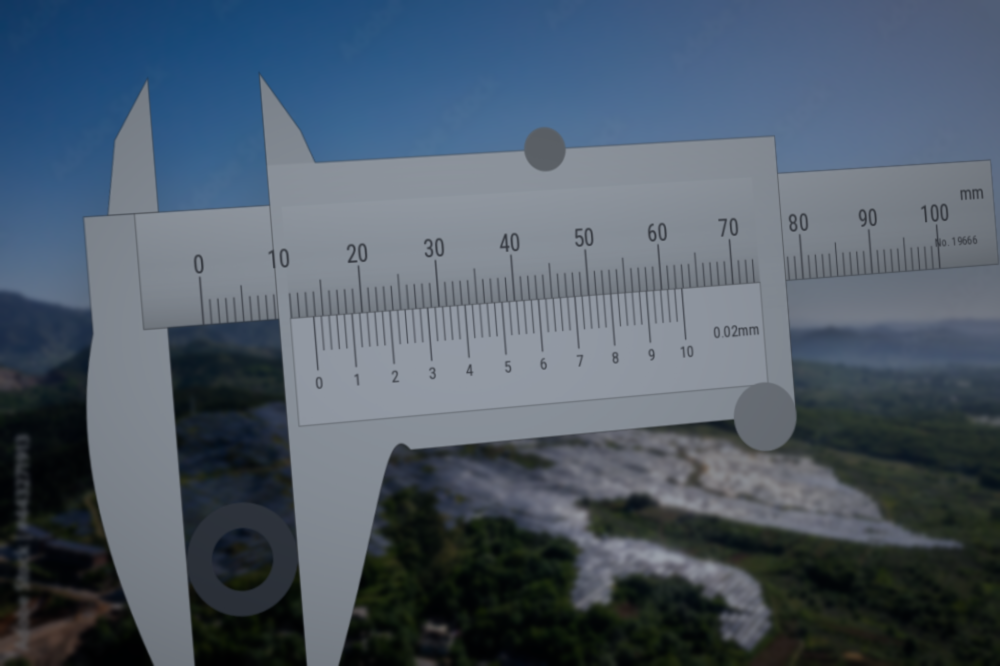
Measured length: 13.8 mm
